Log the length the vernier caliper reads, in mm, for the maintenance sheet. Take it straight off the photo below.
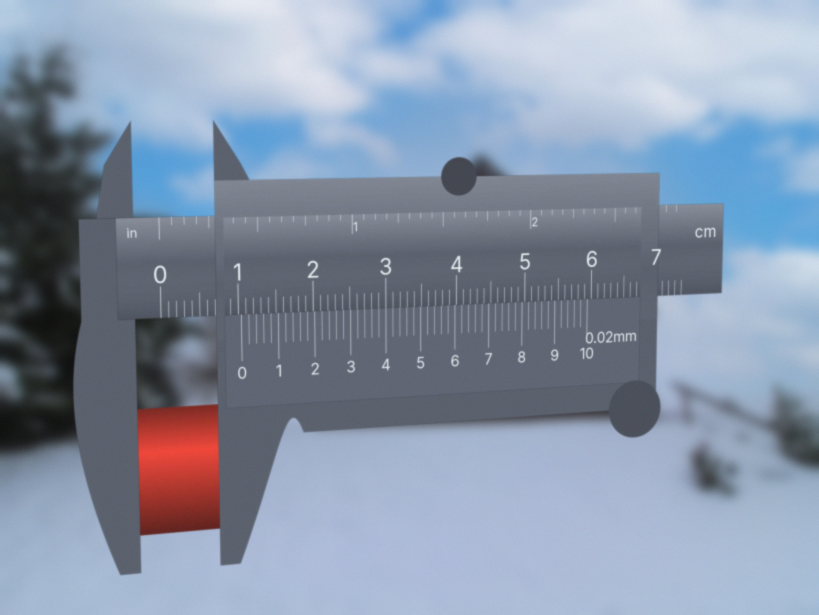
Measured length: 10.4 mm
